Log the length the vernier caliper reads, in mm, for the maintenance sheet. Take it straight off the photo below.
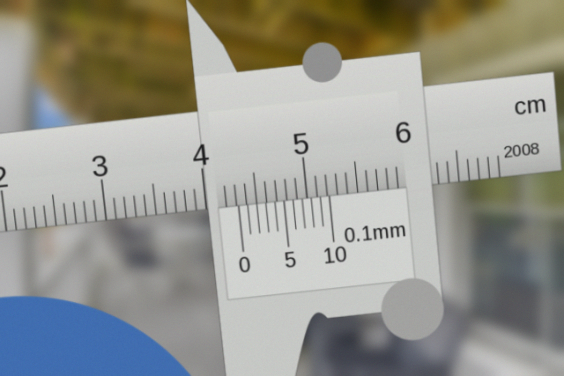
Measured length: 43.2 mm
